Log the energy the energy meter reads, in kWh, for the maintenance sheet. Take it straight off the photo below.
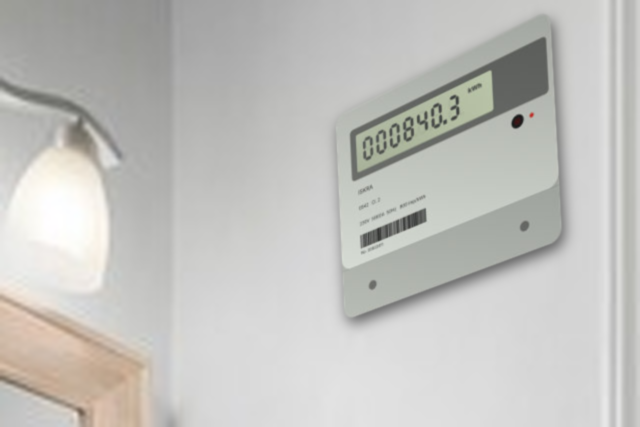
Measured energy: 840.3 kWh
